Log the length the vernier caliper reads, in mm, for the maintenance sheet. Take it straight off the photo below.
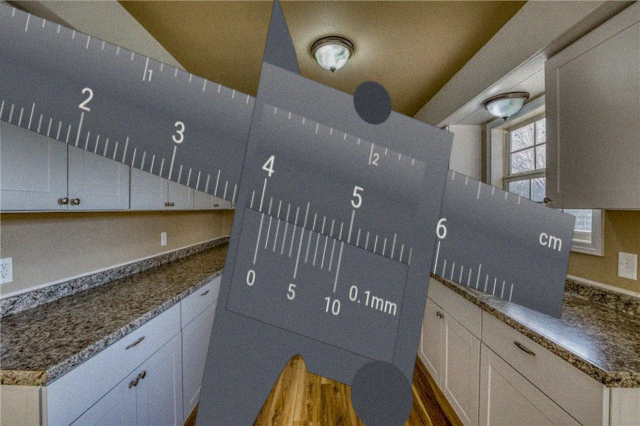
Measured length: 40.4 mm
